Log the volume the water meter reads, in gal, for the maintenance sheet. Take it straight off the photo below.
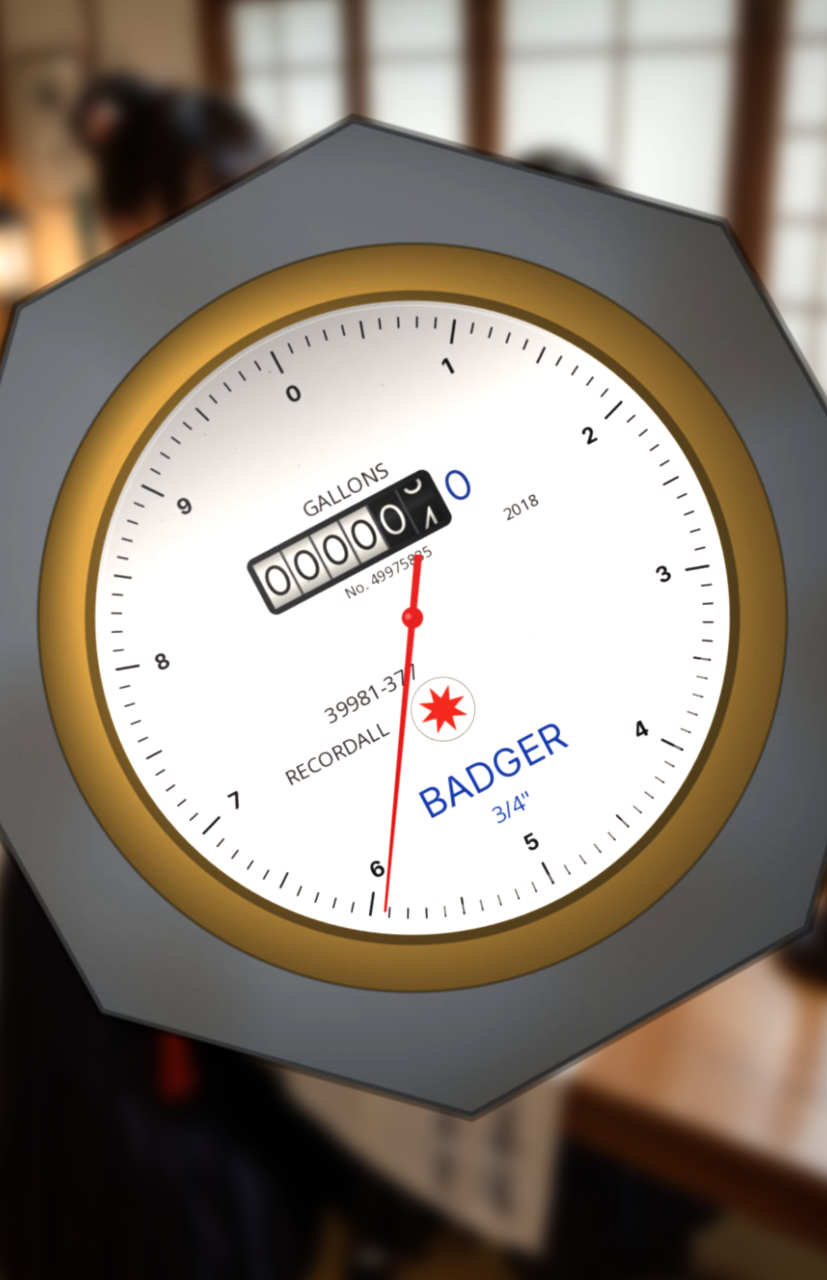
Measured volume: 35.9 gal
